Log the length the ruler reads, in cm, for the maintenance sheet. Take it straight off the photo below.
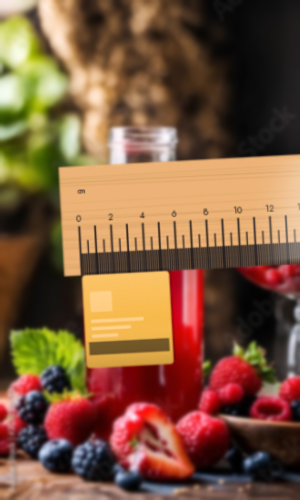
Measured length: 5.5 cm
